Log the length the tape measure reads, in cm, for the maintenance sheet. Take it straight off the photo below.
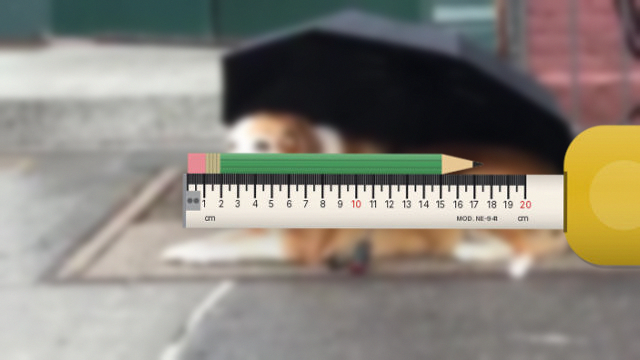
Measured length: 17.5 cm
